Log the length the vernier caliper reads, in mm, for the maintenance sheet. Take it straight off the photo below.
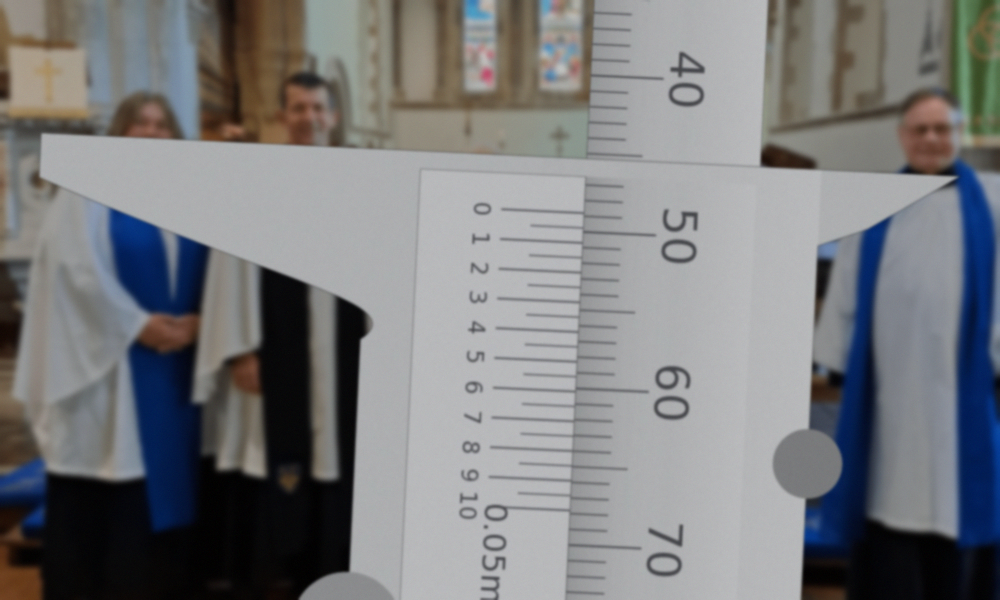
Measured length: 48.8 mm
